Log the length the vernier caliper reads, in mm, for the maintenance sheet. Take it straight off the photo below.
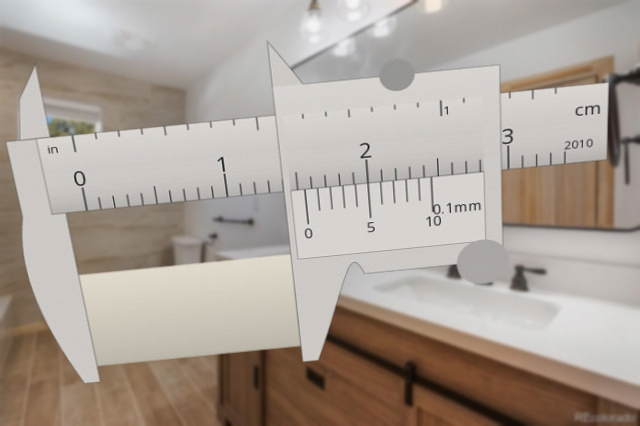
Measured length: 15.5 mm
